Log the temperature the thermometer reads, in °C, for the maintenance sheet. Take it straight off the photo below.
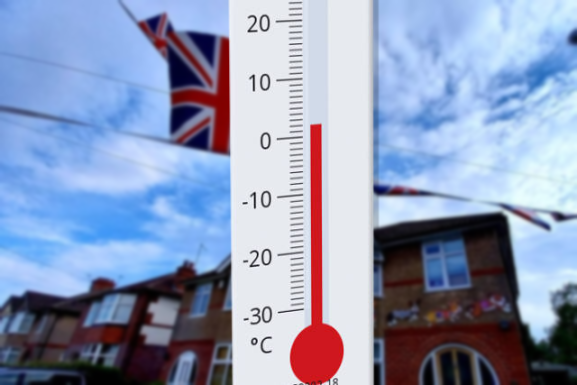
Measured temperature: 2 °C
